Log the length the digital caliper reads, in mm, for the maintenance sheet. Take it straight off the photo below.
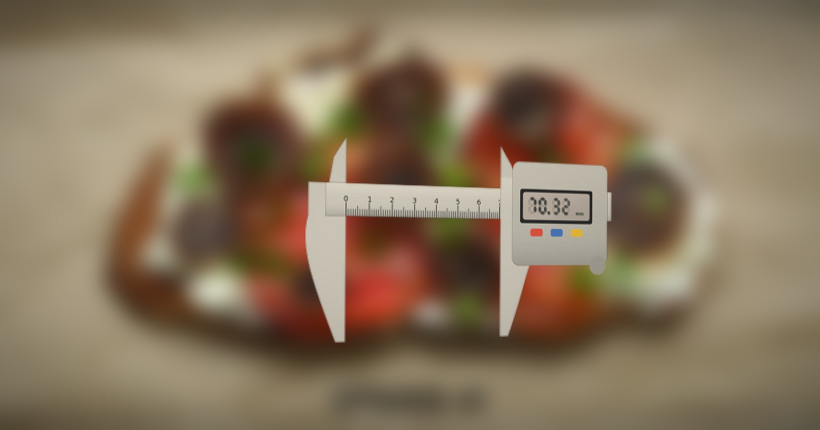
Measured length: 70.32 mm
